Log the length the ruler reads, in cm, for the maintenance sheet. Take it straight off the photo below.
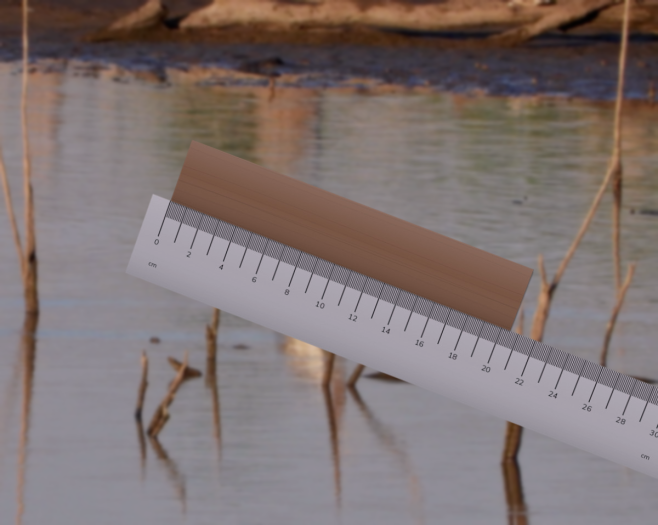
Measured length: 20.5 cm
